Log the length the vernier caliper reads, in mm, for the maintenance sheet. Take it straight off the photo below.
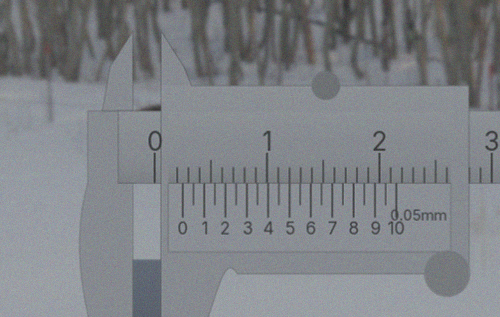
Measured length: 2.5 mm
